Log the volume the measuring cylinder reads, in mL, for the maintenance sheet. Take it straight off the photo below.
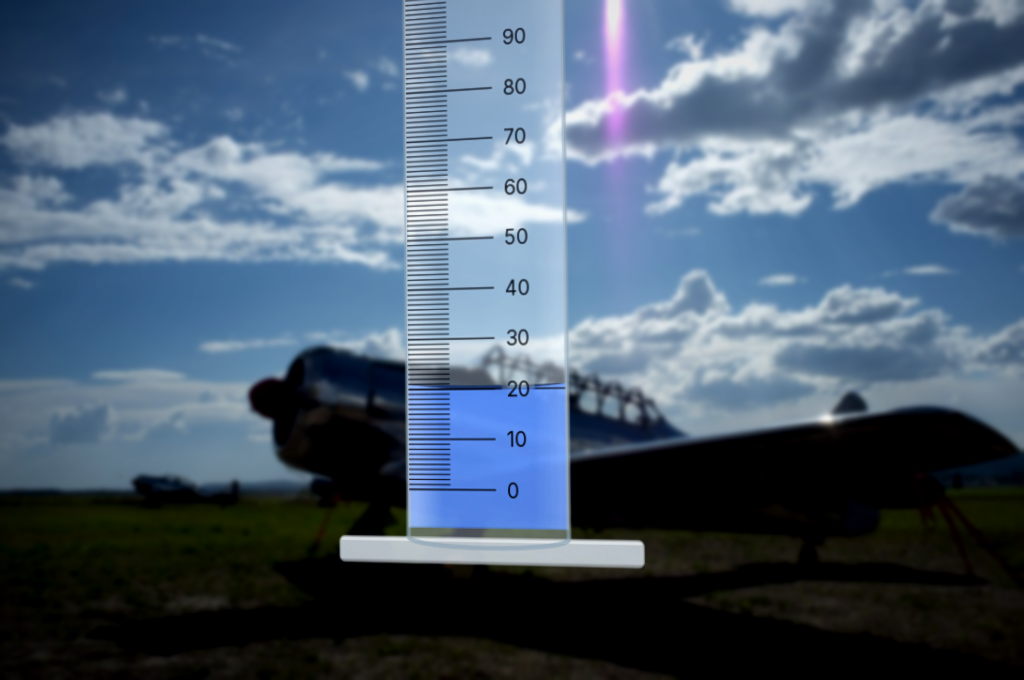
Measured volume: 20 mL
